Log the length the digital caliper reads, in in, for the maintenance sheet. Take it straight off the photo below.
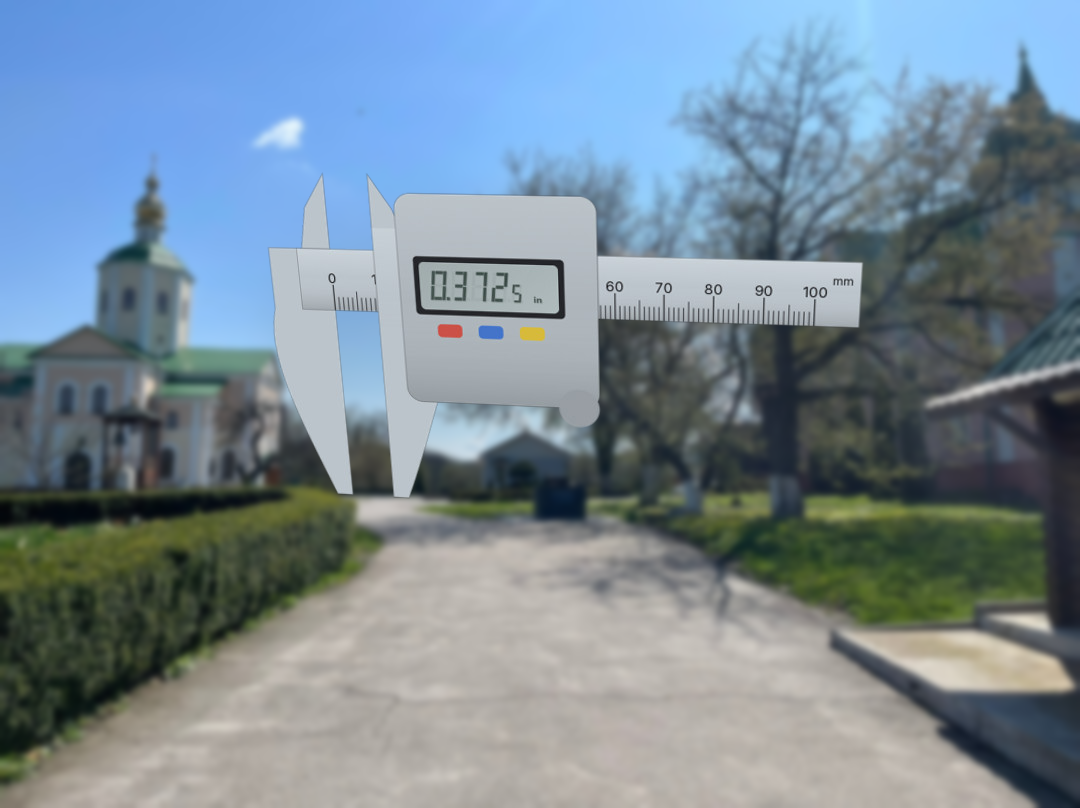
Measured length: 0.3725 in
